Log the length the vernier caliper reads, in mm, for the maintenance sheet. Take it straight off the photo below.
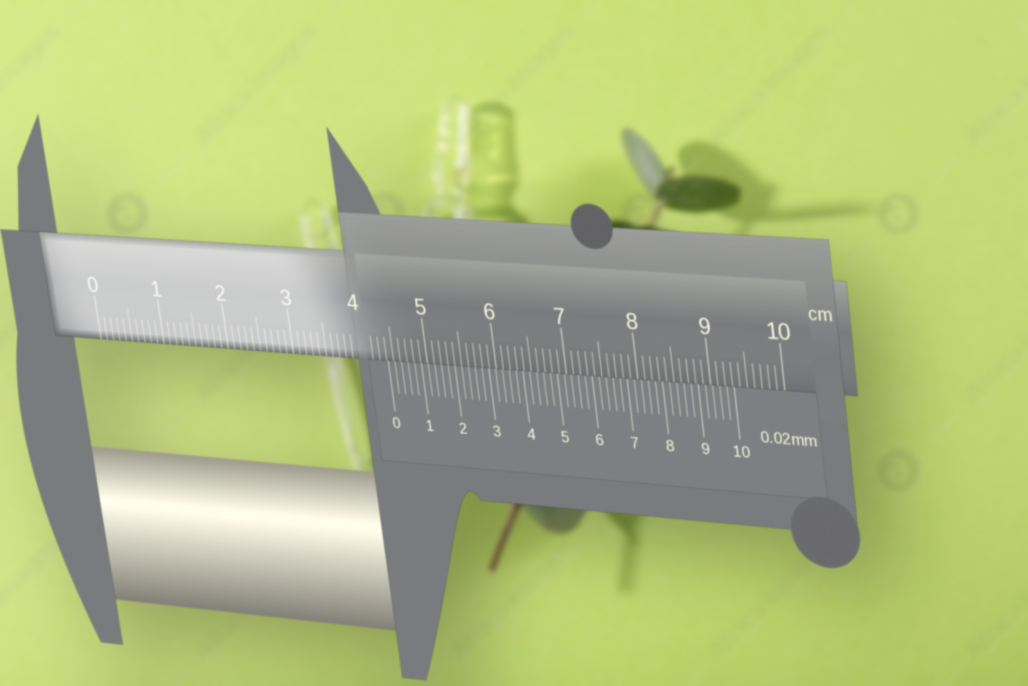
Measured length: 44.2 mm
